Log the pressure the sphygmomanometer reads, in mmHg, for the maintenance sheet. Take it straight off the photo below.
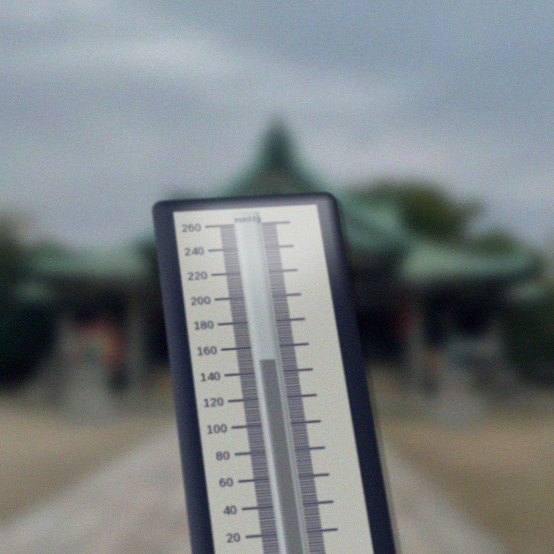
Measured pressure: 150 mmHg
